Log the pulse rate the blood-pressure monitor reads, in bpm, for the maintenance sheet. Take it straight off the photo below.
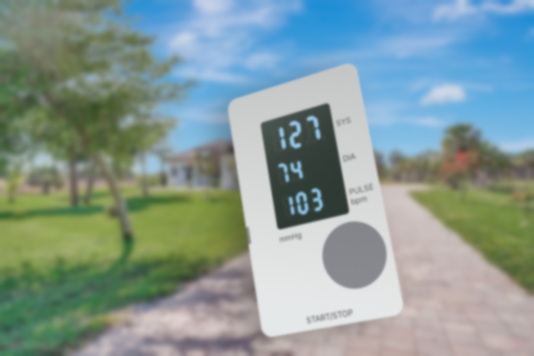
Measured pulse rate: 103 bpm
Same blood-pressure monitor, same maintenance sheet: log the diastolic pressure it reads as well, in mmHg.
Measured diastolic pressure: 74 mmHg
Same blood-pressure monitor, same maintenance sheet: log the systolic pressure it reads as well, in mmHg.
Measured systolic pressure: 127 mmHg
